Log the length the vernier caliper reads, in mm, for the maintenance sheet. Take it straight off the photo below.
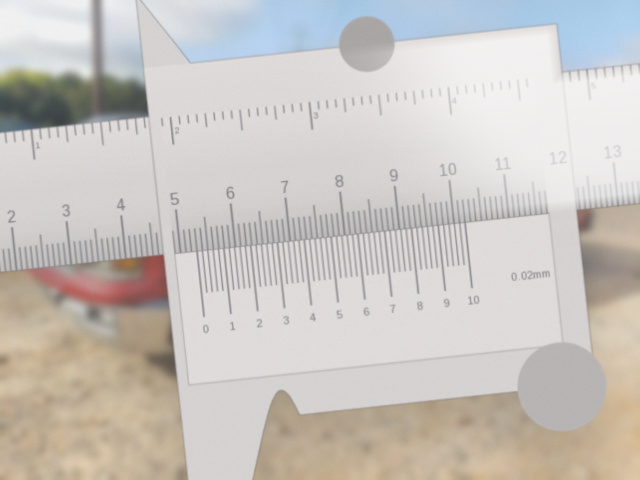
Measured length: 53.0 mm
